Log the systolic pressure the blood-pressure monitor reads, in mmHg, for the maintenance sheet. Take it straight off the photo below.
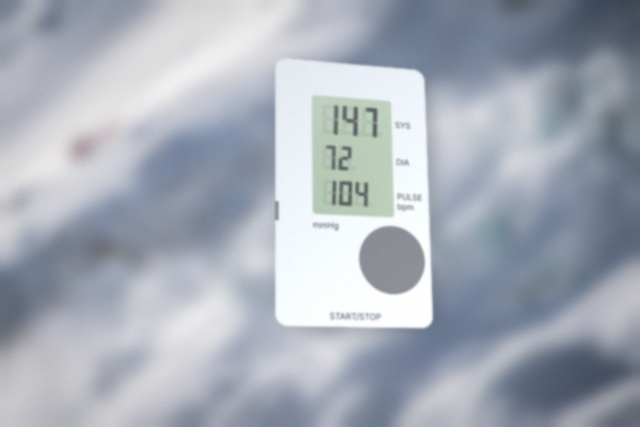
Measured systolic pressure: 147 mmHg
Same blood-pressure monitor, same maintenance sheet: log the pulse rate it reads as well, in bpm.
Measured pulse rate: 104 bpm
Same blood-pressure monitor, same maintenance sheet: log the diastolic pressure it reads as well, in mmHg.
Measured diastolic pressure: 72 mmHg
